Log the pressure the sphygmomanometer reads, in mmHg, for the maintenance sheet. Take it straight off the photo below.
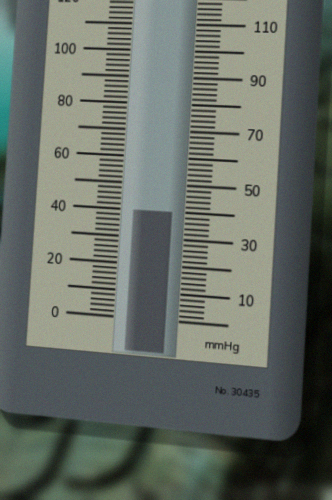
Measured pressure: 40 mmHg
